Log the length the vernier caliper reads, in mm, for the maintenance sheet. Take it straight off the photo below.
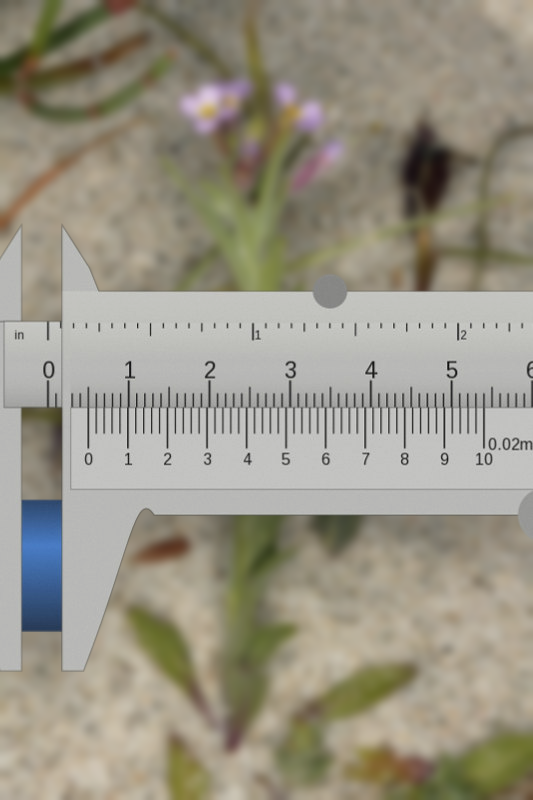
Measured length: 5.0 mm
